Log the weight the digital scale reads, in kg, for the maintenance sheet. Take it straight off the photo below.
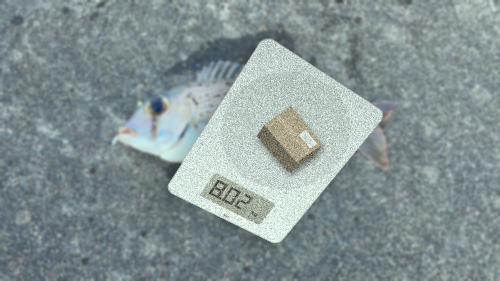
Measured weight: 8.02 kg
